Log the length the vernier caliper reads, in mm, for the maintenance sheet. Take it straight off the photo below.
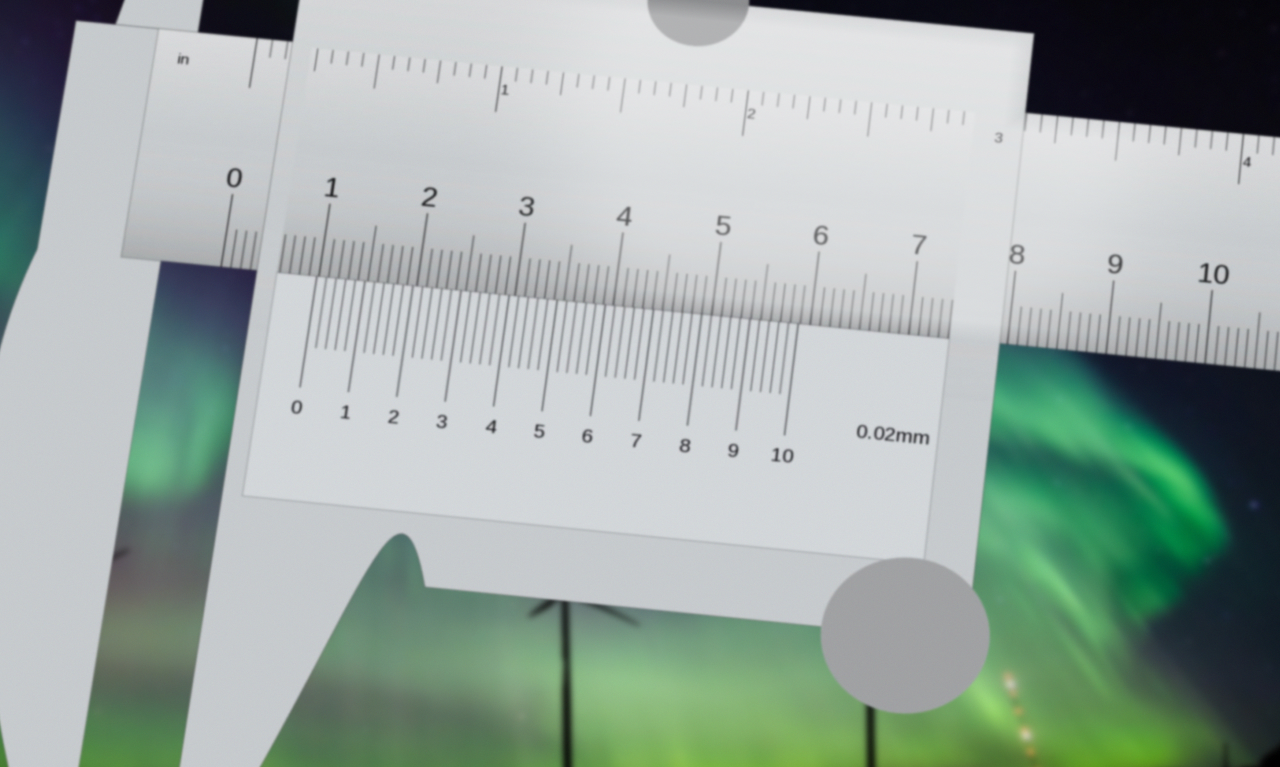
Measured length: 9.8 mm
